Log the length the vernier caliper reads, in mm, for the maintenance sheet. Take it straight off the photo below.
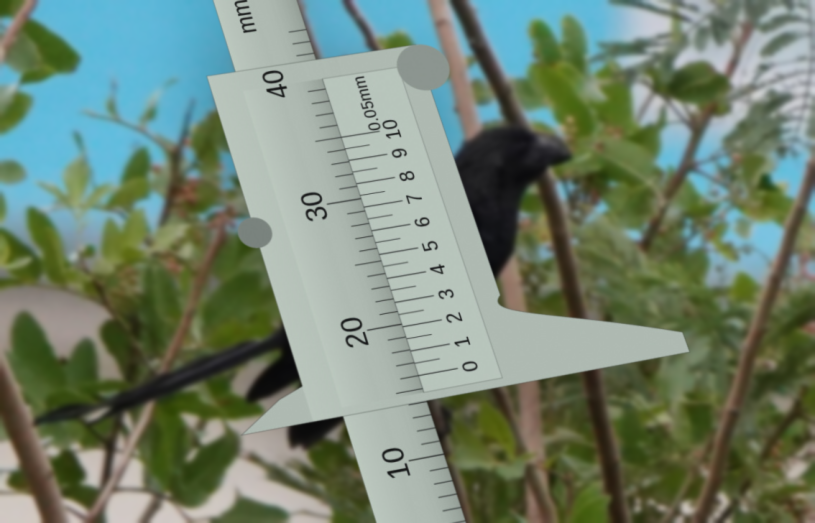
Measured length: 16.0 mm
